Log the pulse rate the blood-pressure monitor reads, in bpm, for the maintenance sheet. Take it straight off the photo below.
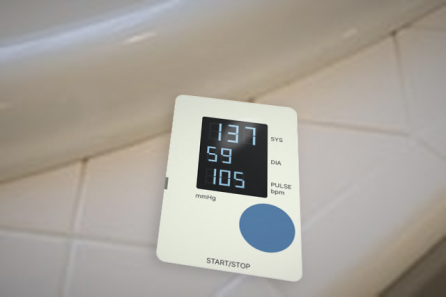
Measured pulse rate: 105 bpm
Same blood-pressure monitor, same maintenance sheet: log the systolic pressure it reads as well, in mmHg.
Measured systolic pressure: 137 mmHg
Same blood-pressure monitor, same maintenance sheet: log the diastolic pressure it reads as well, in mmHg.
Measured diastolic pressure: 59 mmHg
